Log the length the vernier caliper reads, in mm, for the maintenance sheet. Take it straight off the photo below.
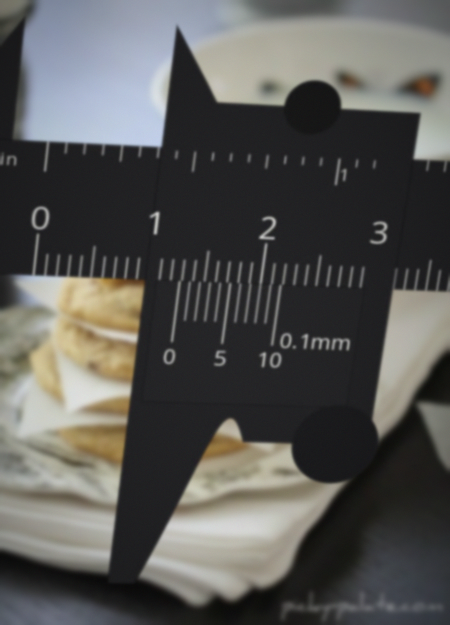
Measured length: 12.8 mm
